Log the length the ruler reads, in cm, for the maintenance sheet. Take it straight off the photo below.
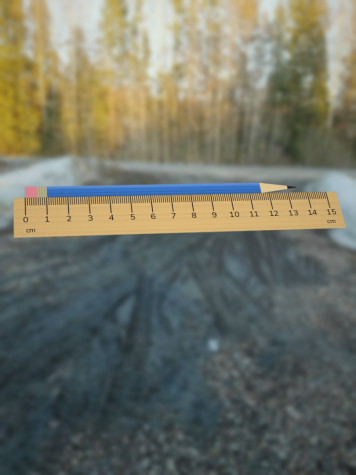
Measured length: 13.5 cm
